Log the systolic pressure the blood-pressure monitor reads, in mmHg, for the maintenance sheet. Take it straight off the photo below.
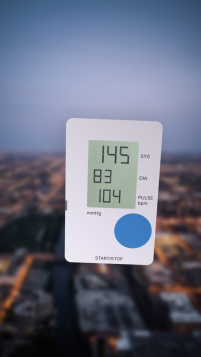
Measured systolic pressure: 145 mmHg
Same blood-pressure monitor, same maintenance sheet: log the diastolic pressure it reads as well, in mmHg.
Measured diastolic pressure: 83 mmHg
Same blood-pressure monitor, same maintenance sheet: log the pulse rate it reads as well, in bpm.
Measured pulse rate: 104 bpm
